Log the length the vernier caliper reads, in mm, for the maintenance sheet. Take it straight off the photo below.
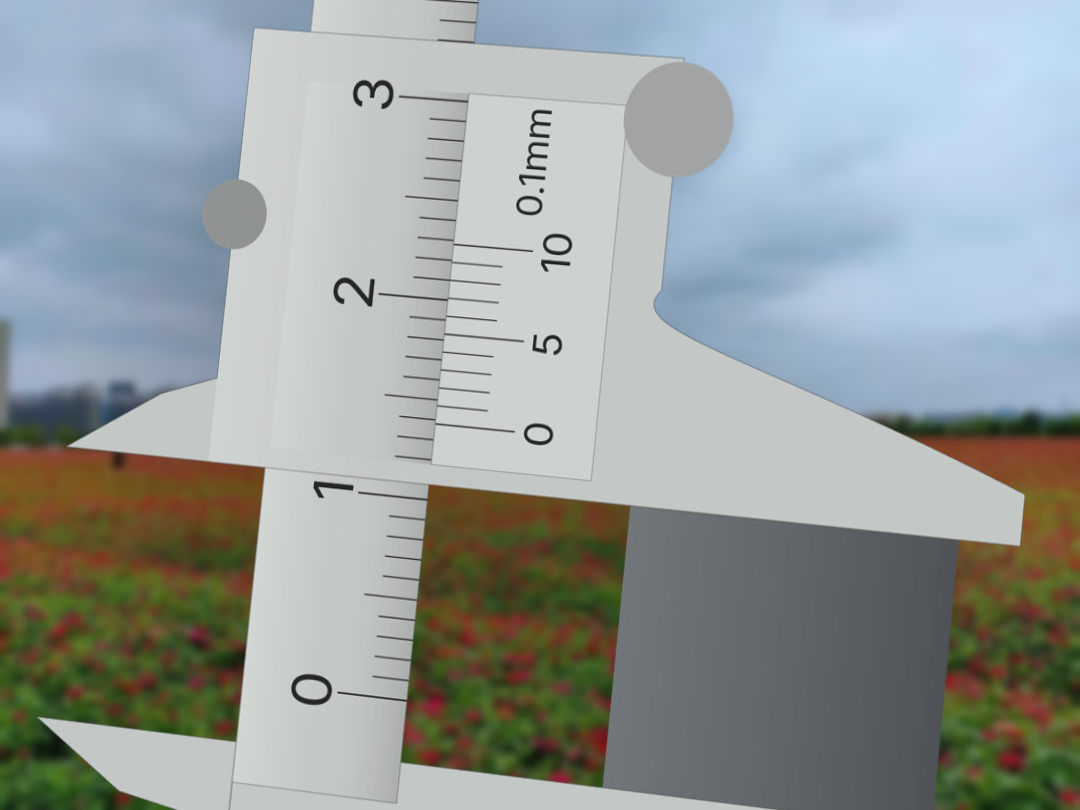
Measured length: 13.8 mm
